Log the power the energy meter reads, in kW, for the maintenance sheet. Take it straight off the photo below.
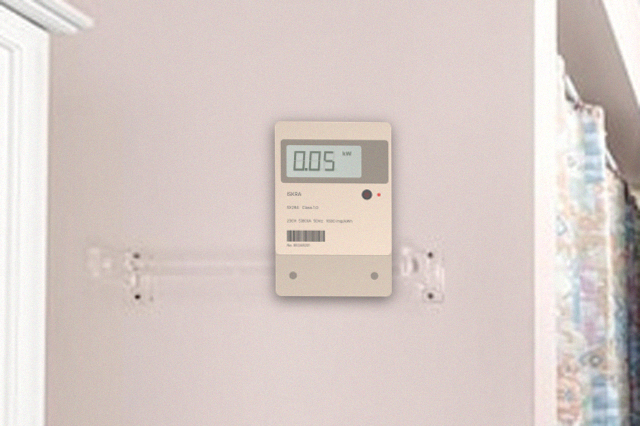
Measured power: 0.05 kW
